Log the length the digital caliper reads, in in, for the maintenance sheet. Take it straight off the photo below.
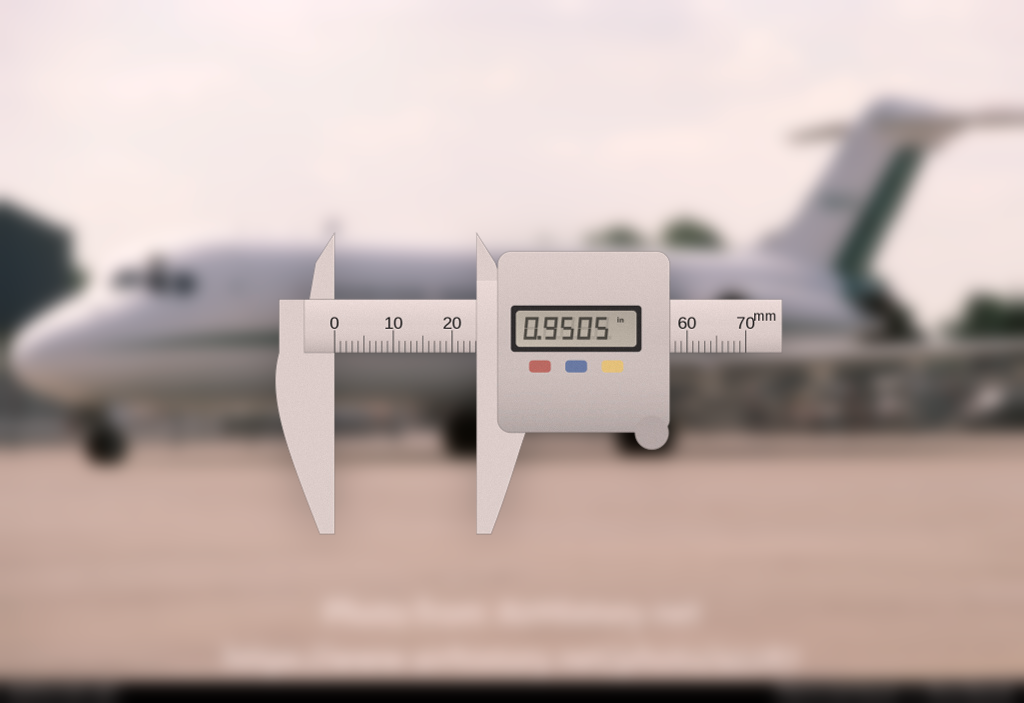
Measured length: 0.9505 in
